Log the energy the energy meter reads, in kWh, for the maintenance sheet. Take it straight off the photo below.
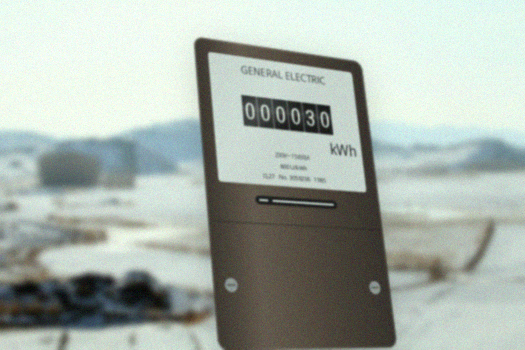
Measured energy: 30 kWh
